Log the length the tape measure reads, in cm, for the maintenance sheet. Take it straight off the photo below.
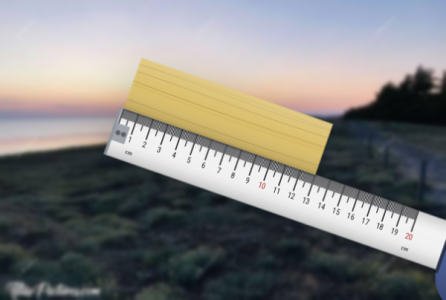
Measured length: 13 cm
